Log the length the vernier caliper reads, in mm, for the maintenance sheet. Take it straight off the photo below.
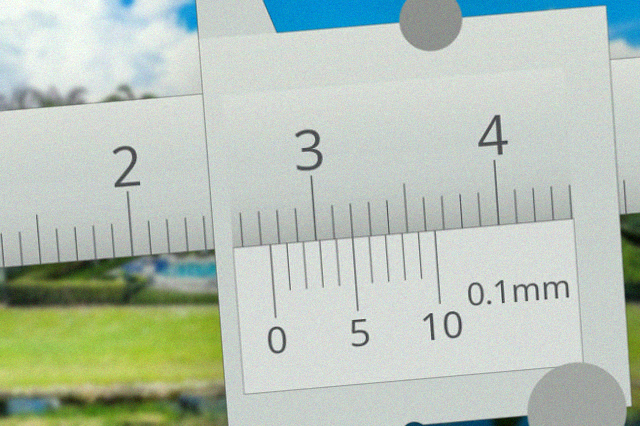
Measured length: 27.5 mm
